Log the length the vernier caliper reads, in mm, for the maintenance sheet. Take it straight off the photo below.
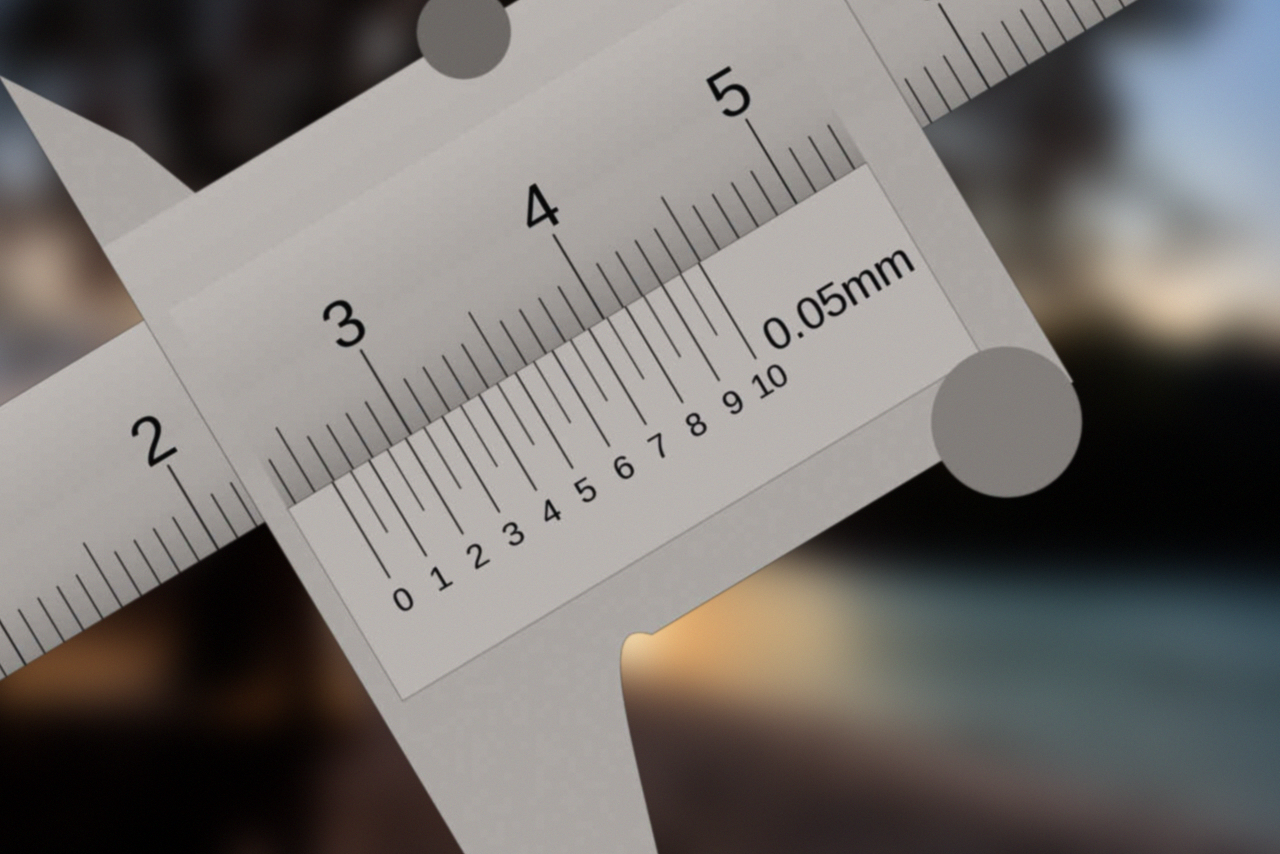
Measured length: 25.9 mm
